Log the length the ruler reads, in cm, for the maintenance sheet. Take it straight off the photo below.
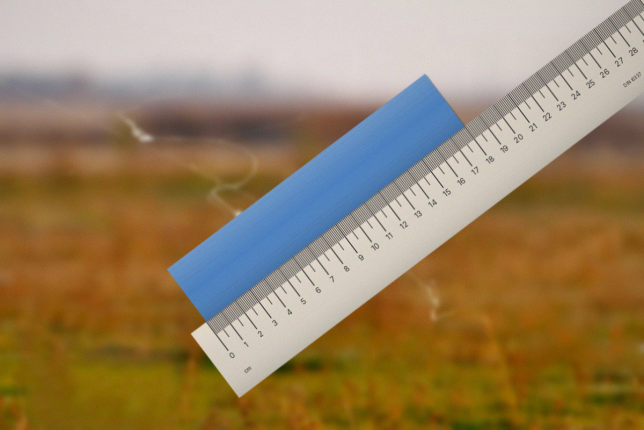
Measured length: 18 cm
